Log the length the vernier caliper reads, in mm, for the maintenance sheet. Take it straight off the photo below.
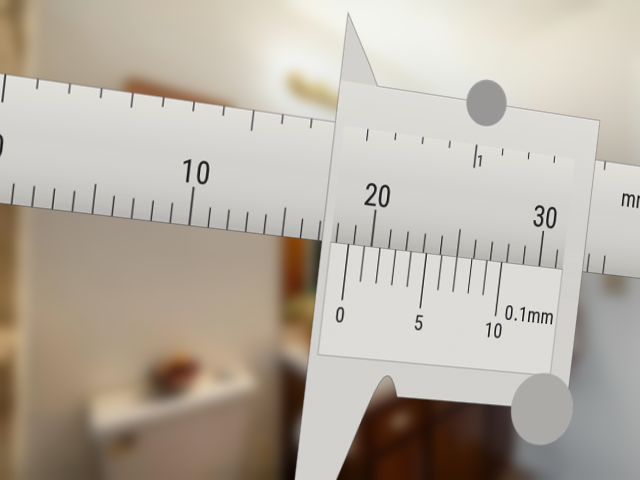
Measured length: 18.7 mm
